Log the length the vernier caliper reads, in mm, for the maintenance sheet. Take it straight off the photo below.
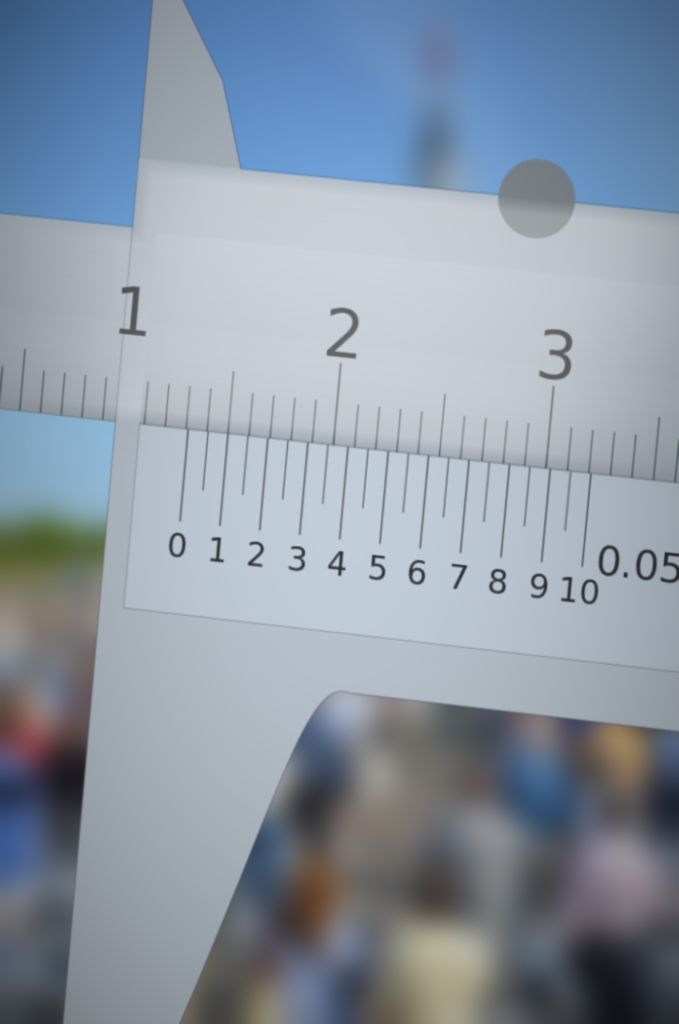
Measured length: 13.1 mm
